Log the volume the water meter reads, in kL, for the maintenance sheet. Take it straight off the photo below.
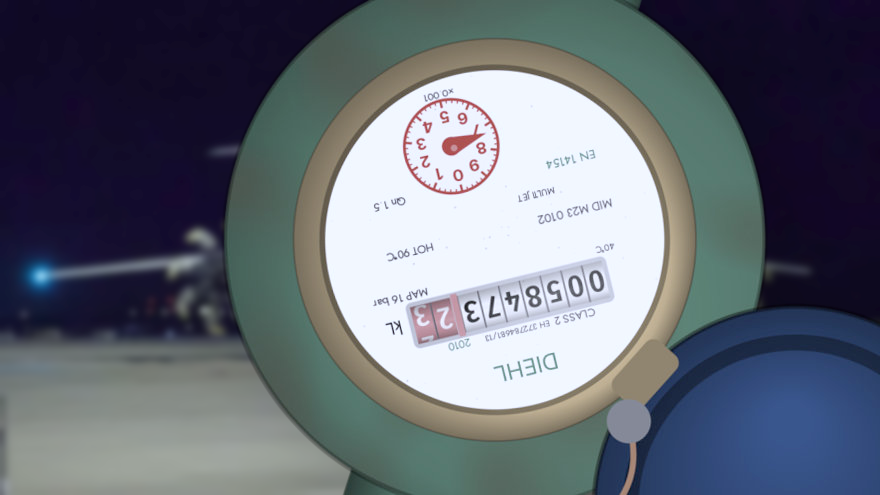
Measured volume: 58473.227 kL
